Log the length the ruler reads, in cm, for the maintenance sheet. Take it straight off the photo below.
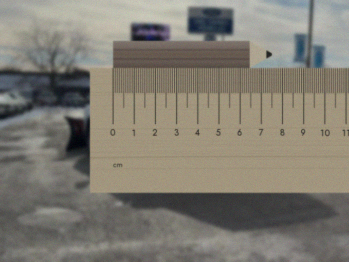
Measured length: 7.5 cm
